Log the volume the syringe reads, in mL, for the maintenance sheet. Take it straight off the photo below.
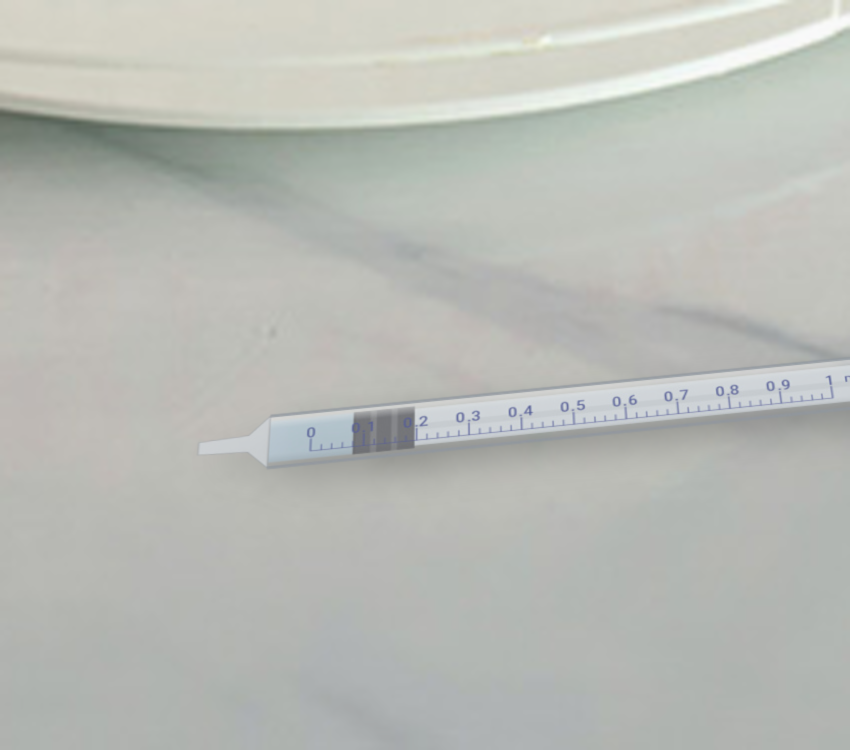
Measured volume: 0.08 mL
